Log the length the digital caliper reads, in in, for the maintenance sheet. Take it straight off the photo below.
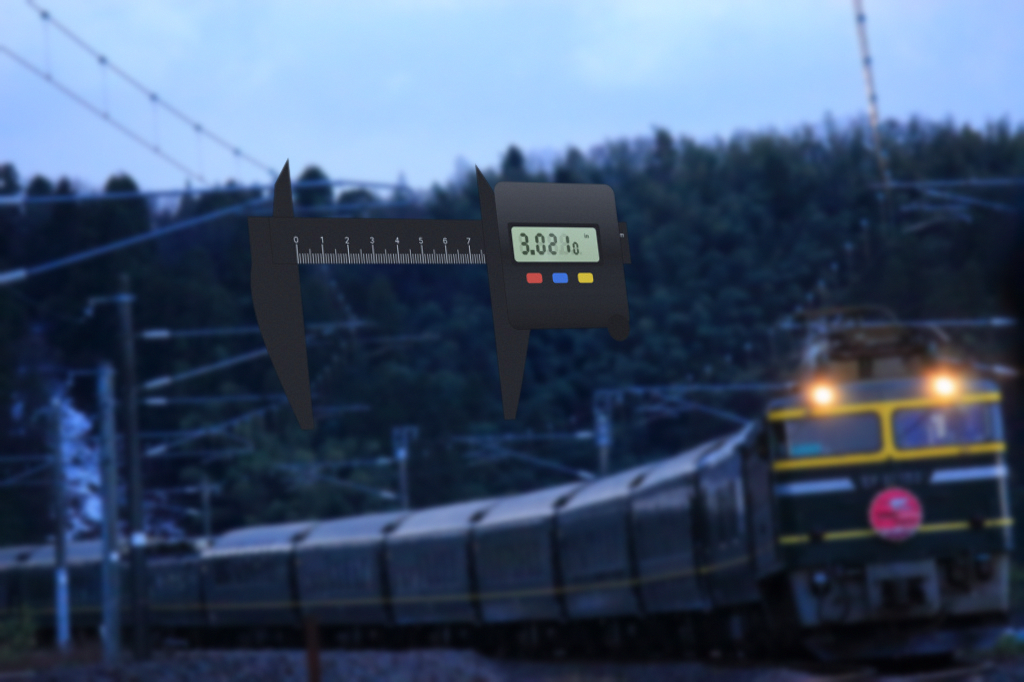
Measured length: 3.0210 in
